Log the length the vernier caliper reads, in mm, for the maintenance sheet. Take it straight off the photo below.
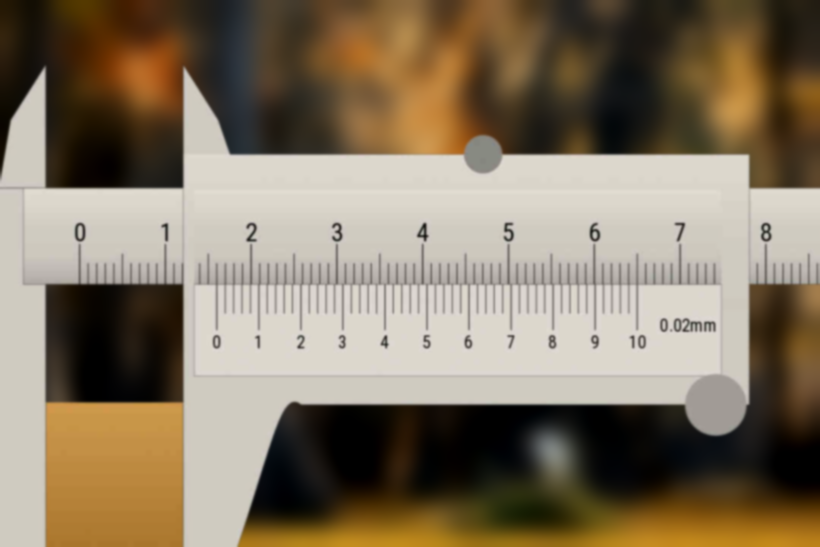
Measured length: 16.0 mm
